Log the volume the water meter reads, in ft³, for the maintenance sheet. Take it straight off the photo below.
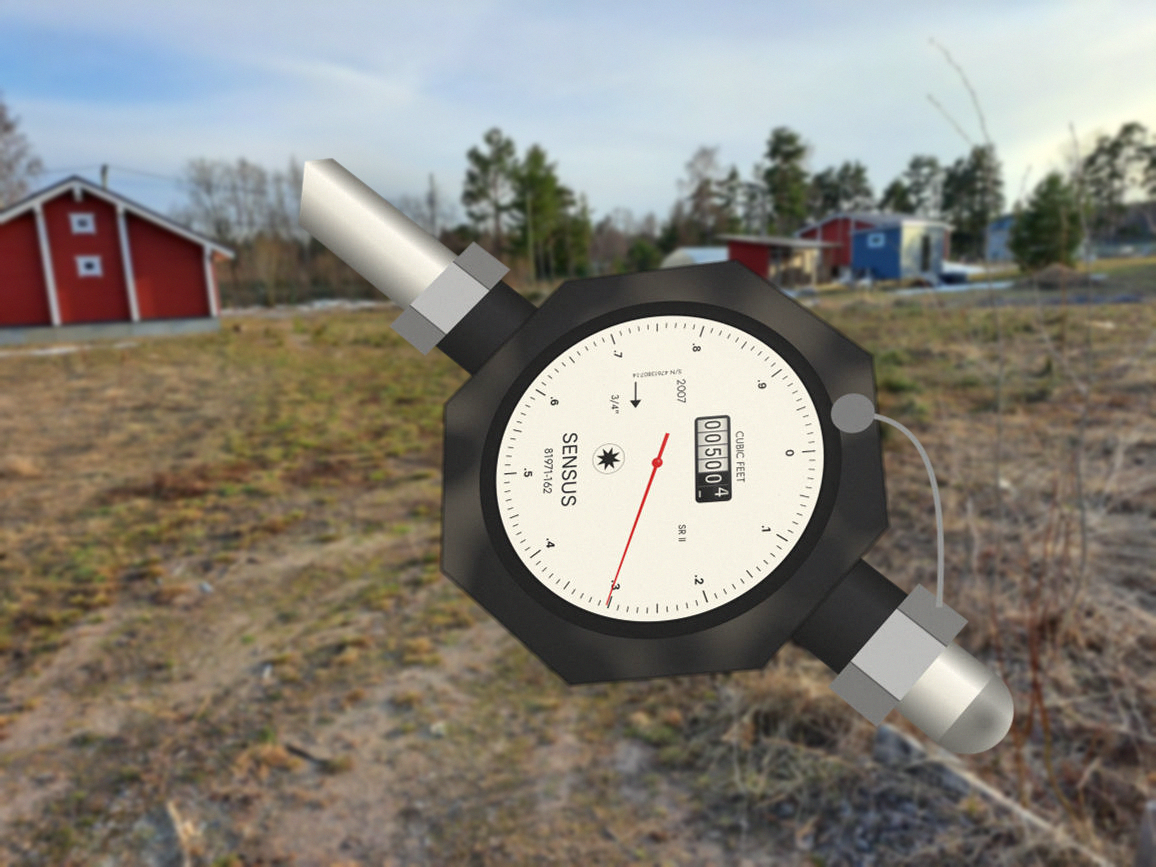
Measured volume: 5004.30 ft³
